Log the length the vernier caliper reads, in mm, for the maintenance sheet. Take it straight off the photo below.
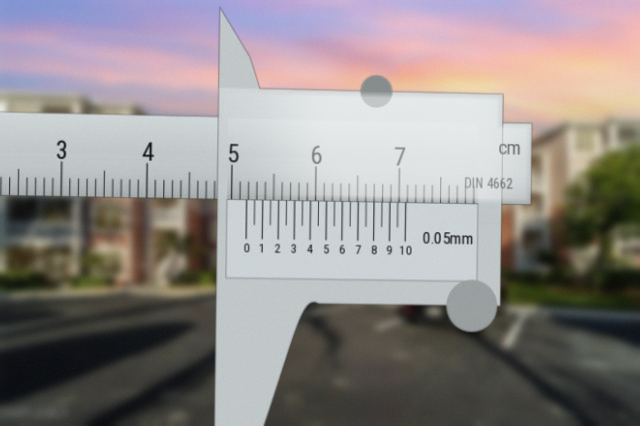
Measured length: 51.8 mm
